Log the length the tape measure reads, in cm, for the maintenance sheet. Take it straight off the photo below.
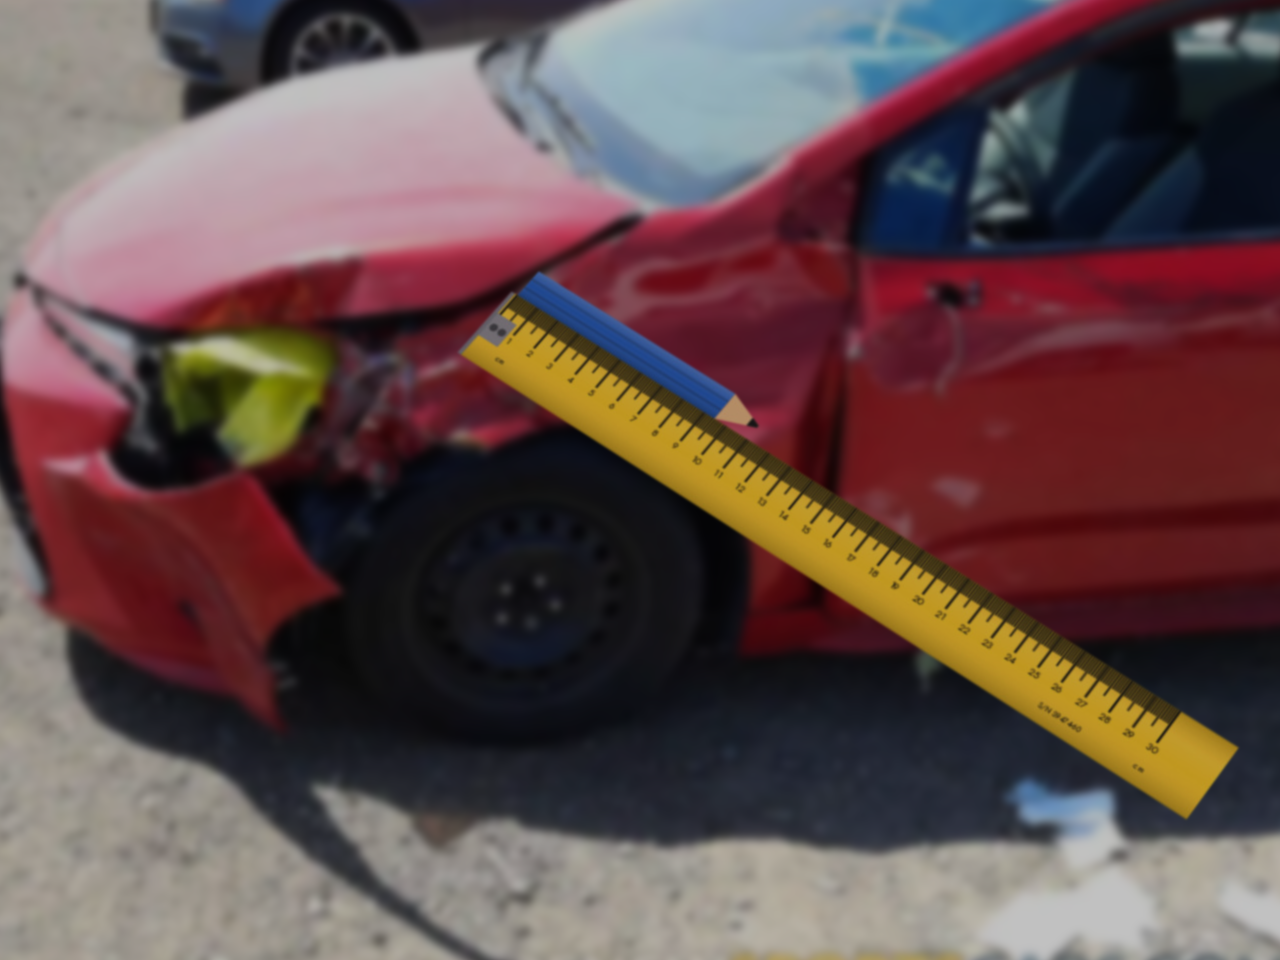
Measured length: 11 cm
